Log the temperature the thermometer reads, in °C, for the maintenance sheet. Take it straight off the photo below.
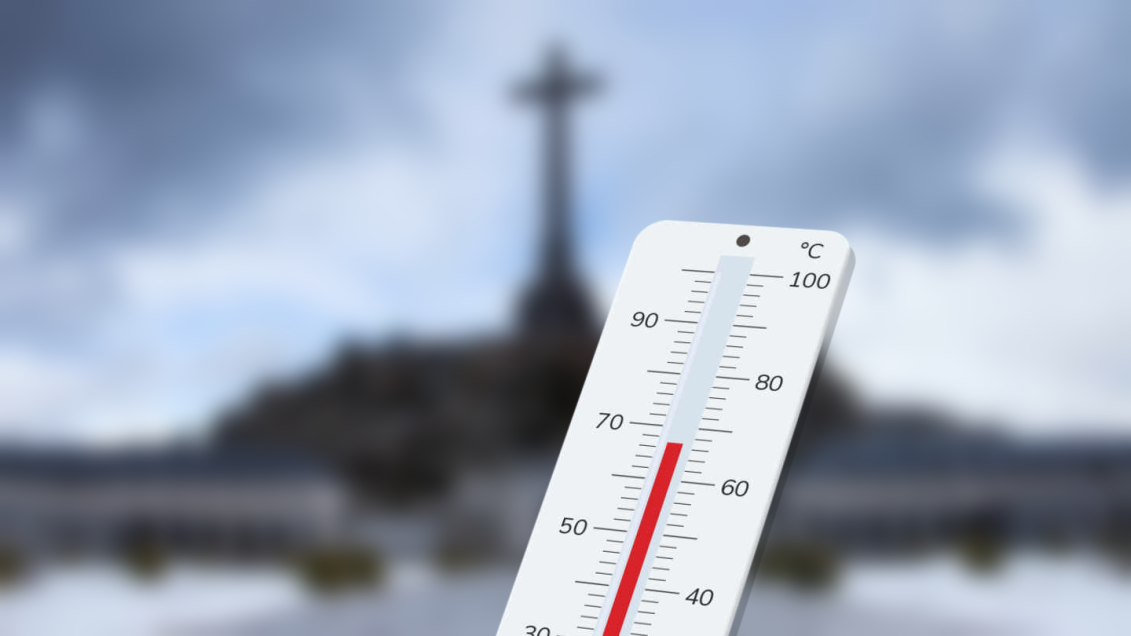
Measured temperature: 67 °C
